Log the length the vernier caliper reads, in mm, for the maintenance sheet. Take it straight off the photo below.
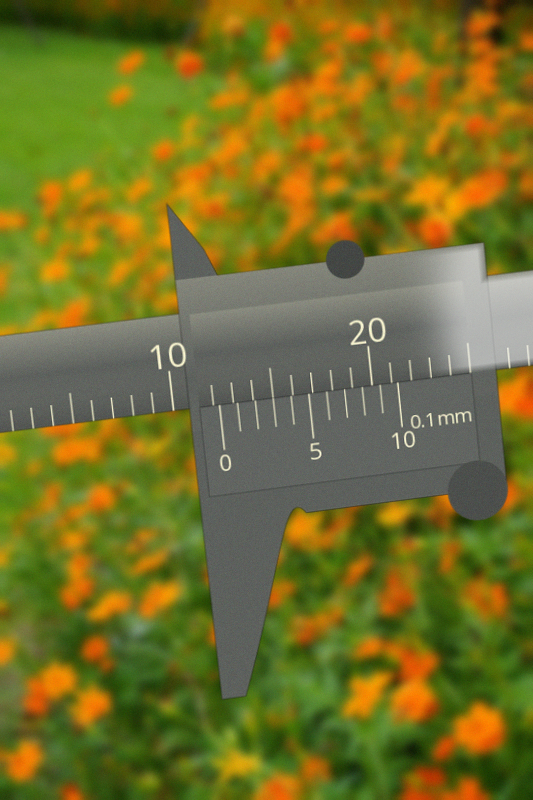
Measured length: 12.3 mm
